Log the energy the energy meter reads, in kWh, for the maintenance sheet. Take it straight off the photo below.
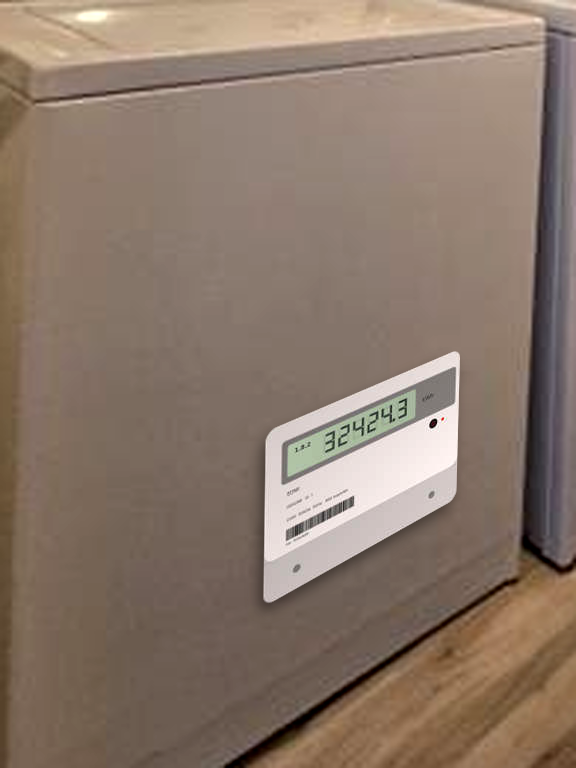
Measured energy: 32424.3 kWh
